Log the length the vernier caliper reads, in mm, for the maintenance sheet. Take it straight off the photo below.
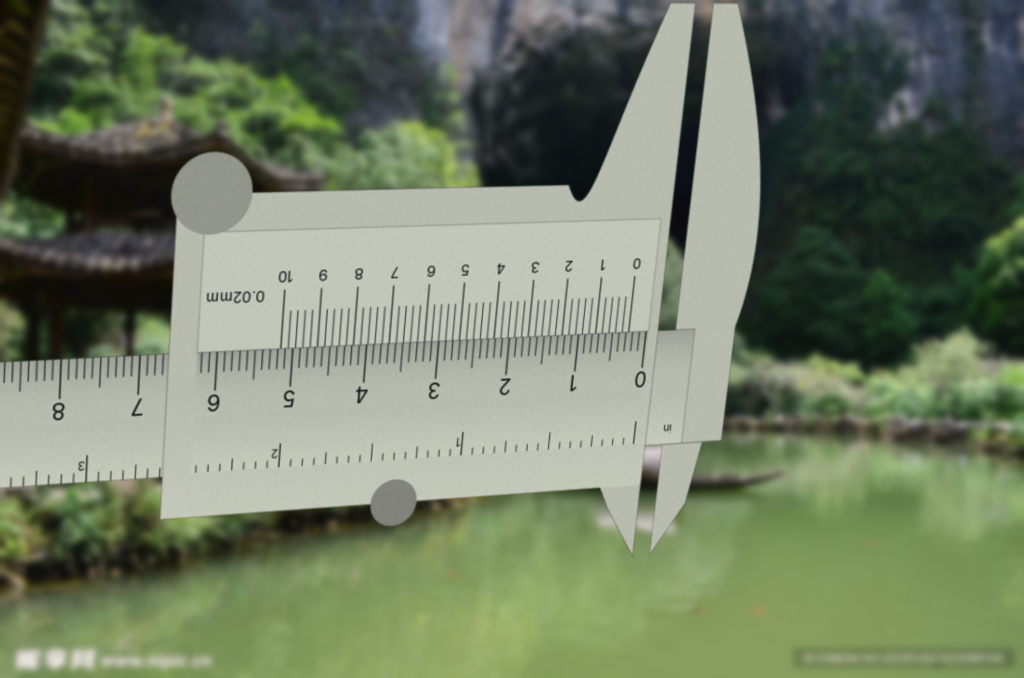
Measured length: 2.6 mm
